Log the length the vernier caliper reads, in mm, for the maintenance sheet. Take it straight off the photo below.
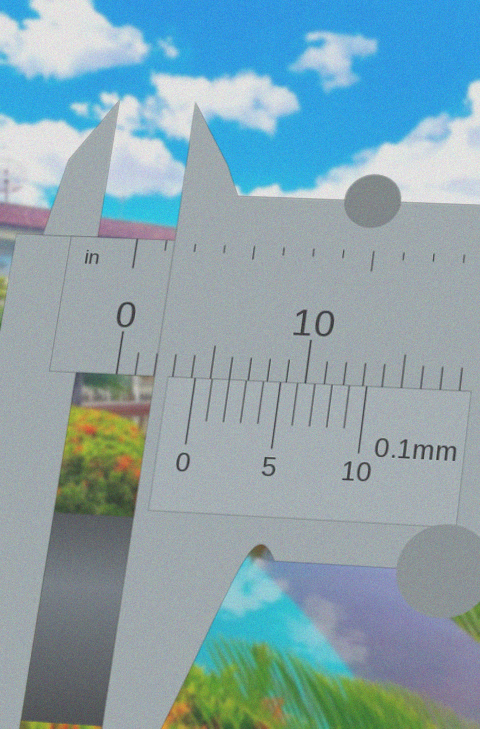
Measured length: 4.2 mm
